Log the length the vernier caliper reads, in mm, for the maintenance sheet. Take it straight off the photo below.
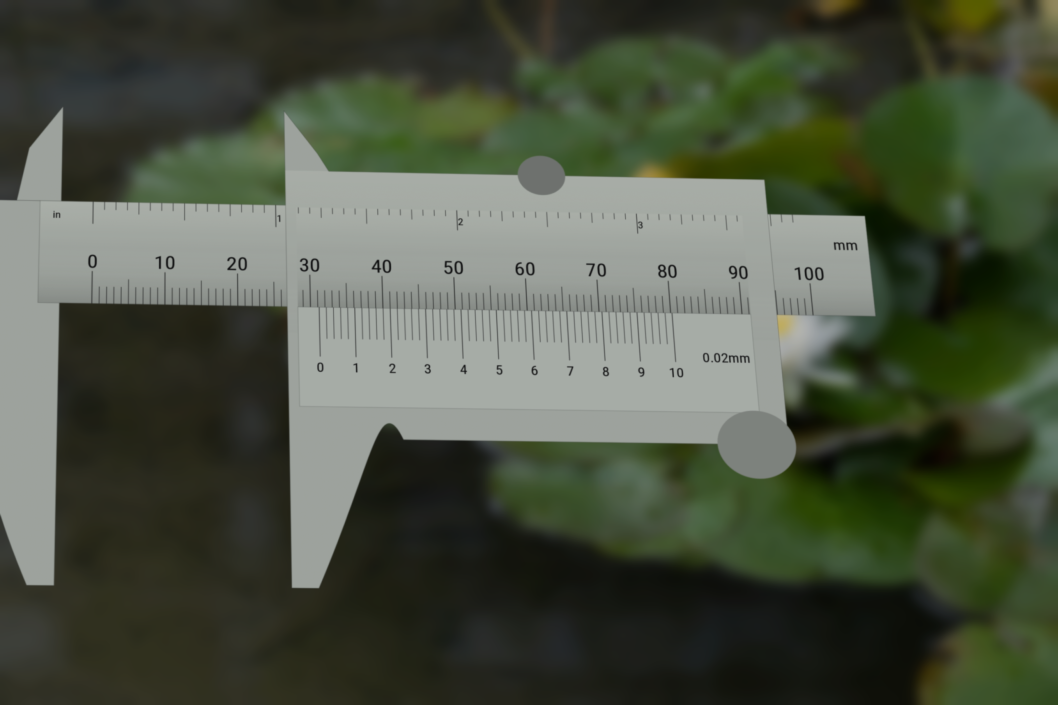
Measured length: 31.2 mm
